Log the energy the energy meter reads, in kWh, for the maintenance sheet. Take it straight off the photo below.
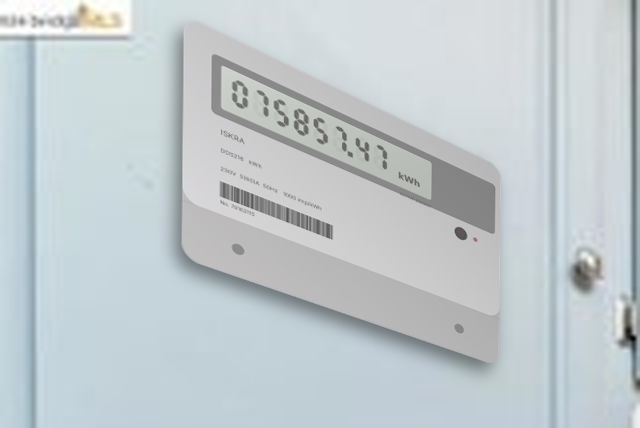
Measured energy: 75857.47 kWh
